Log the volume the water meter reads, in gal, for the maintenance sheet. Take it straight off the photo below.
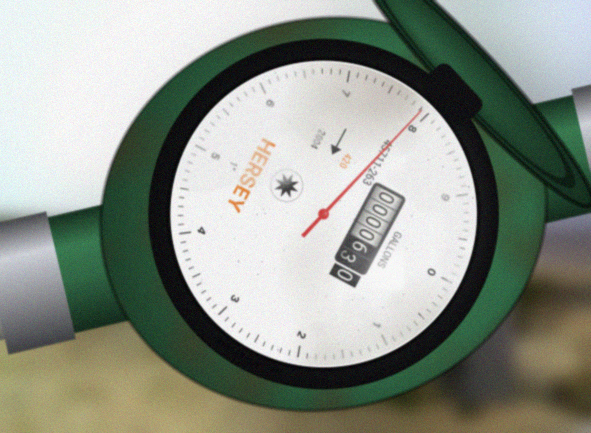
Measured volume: 627.9 gal
